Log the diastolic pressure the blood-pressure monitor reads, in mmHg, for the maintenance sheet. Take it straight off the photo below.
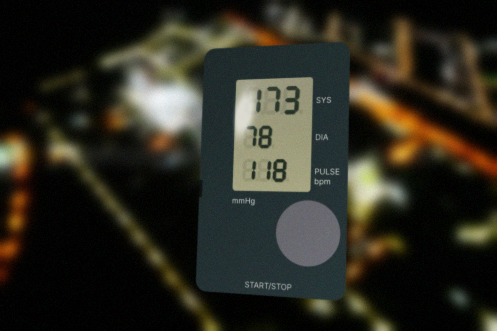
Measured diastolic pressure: 78 mmHg
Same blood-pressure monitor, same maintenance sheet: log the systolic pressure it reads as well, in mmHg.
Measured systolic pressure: 173 mmHg
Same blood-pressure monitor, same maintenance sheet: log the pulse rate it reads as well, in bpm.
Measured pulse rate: 118 bpm
